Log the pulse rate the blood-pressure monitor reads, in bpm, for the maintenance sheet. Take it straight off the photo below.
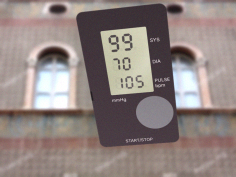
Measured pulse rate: 105 bpm
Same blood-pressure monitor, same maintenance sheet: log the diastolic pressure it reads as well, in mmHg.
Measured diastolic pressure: 70 mmHg
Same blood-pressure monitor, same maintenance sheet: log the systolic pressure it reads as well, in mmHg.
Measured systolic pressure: 99 mmHg
